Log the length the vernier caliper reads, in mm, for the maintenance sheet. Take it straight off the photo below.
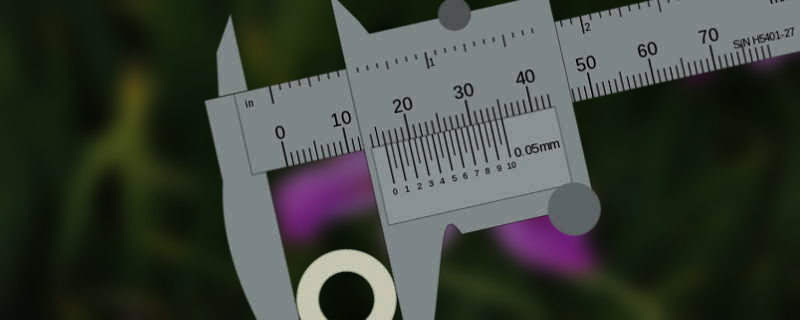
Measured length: 16.0 mm
